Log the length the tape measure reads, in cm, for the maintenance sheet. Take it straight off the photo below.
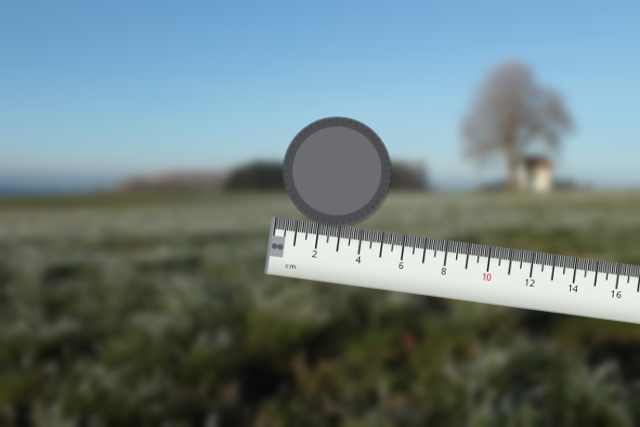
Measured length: 5 cm
